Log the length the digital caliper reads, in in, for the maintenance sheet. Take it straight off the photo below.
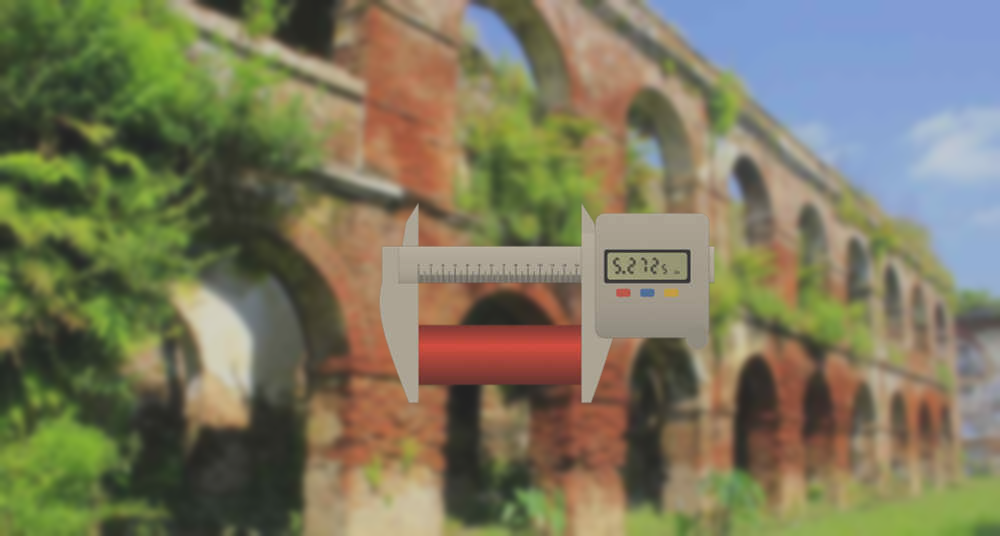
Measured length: 5.2725 in
